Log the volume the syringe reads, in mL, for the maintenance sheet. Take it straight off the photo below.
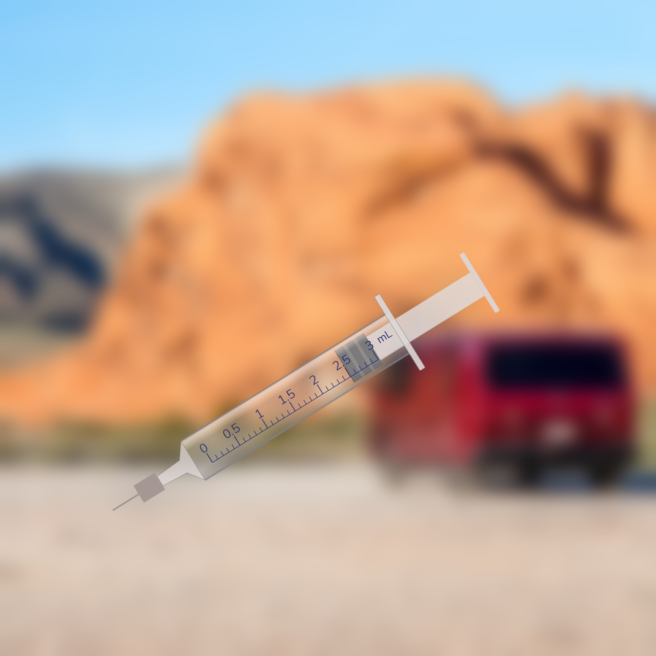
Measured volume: 2.5 mL
